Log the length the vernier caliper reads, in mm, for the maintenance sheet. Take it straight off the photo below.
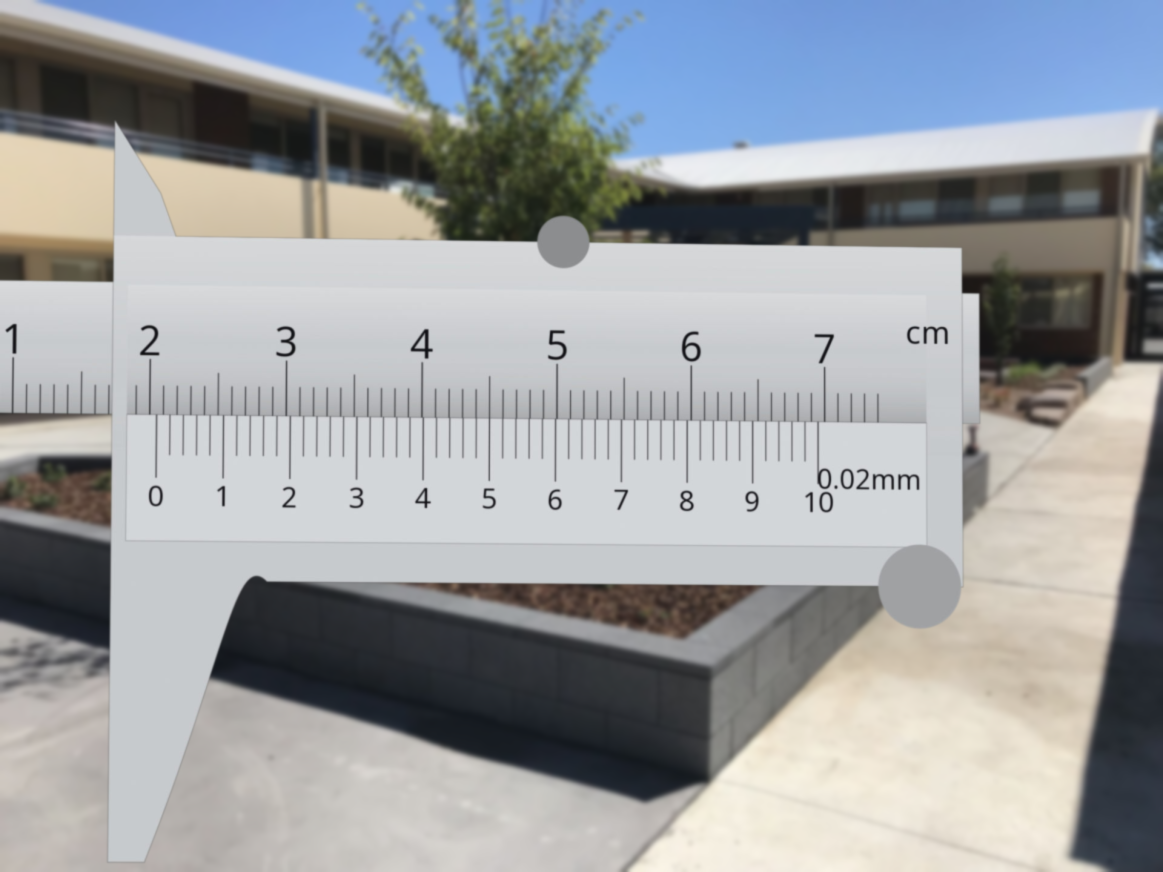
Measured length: 20.5 mm
